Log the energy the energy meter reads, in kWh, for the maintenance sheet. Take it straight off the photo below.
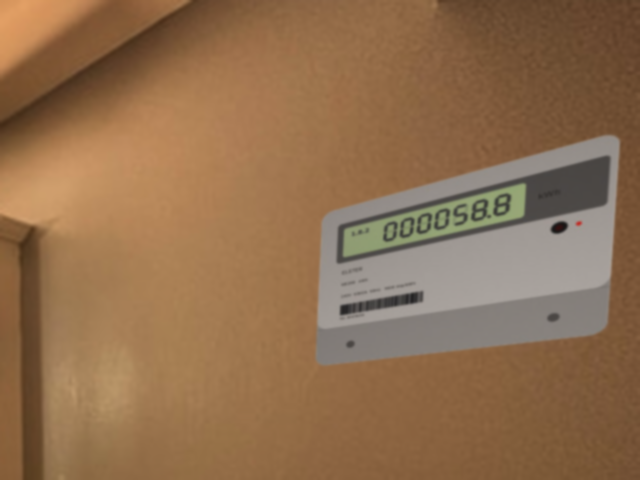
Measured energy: 58.8 kWh
